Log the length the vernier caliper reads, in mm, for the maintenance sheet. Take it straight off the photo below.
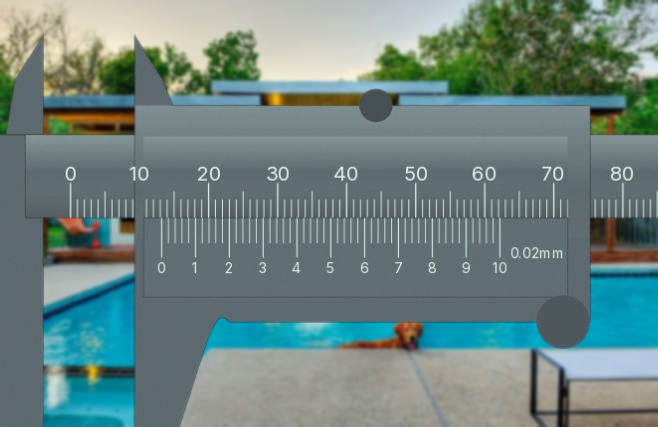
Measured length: 13.2 mm
